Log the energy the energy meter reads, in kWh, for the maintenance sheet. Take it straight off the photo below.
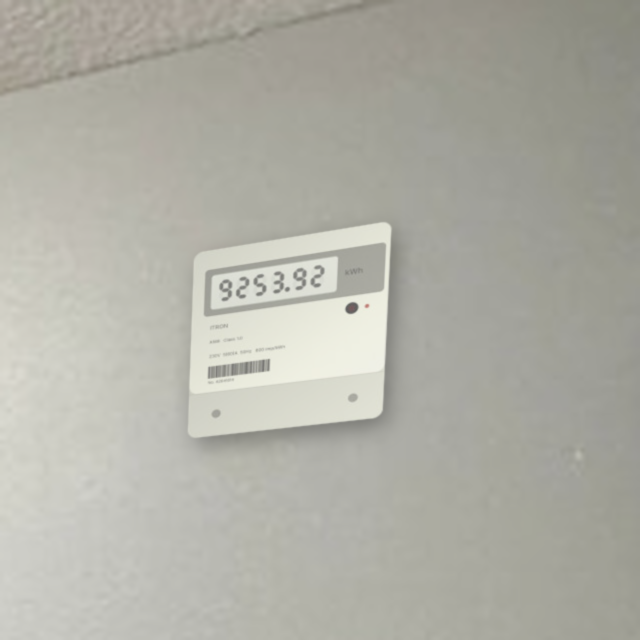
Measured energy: 9253.92 kWh
